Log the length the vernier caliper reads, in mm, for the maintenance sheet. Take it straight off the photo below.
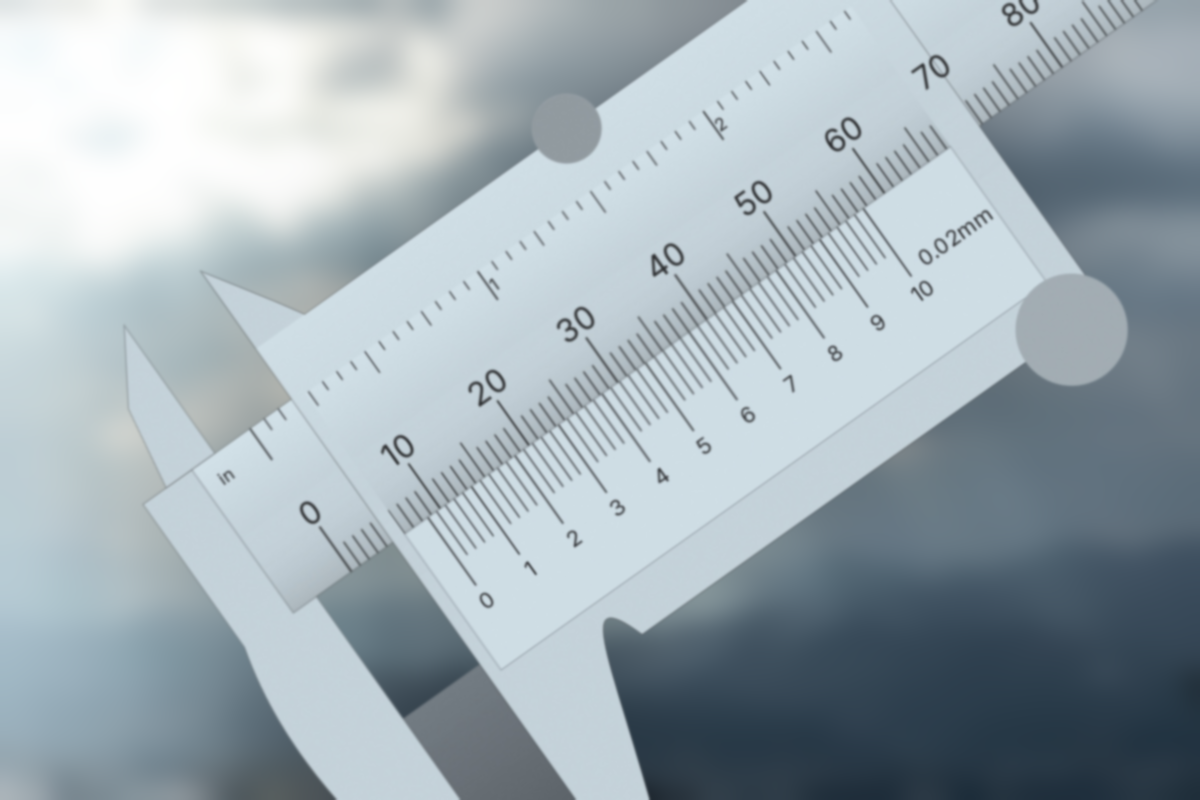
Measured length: 8.6 mm
